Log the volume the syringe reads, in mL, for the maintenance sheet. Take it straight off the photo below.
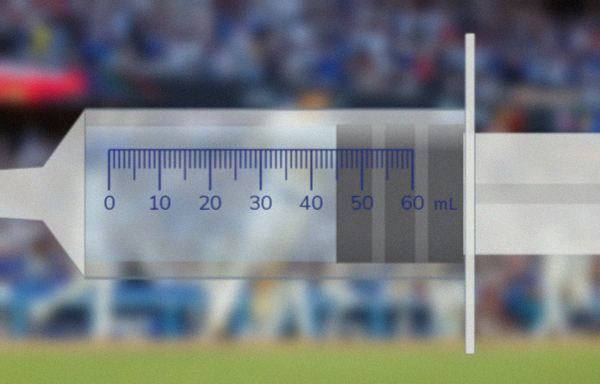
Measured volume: 45 mL
